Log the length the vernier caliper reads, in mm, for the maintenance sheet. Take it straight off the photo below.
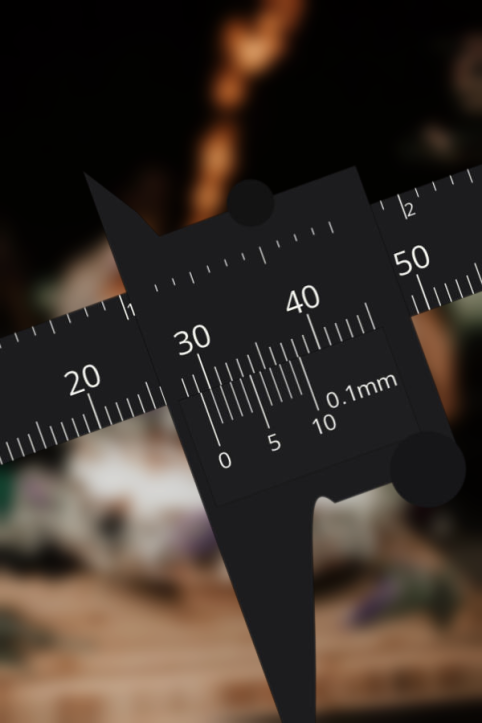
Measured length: 29.1 mm
